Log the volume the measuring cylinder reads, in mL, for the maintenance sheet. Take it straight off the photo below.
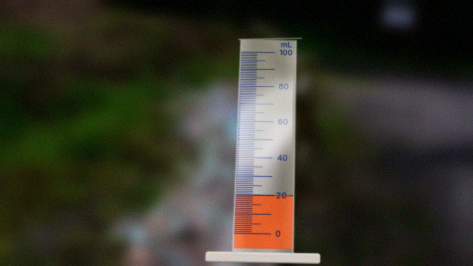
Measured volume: 20 mL
